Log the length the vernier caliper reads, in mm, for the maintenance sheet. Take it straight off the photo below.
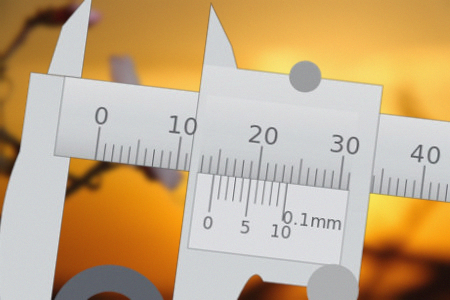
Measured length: 14.6 mm
